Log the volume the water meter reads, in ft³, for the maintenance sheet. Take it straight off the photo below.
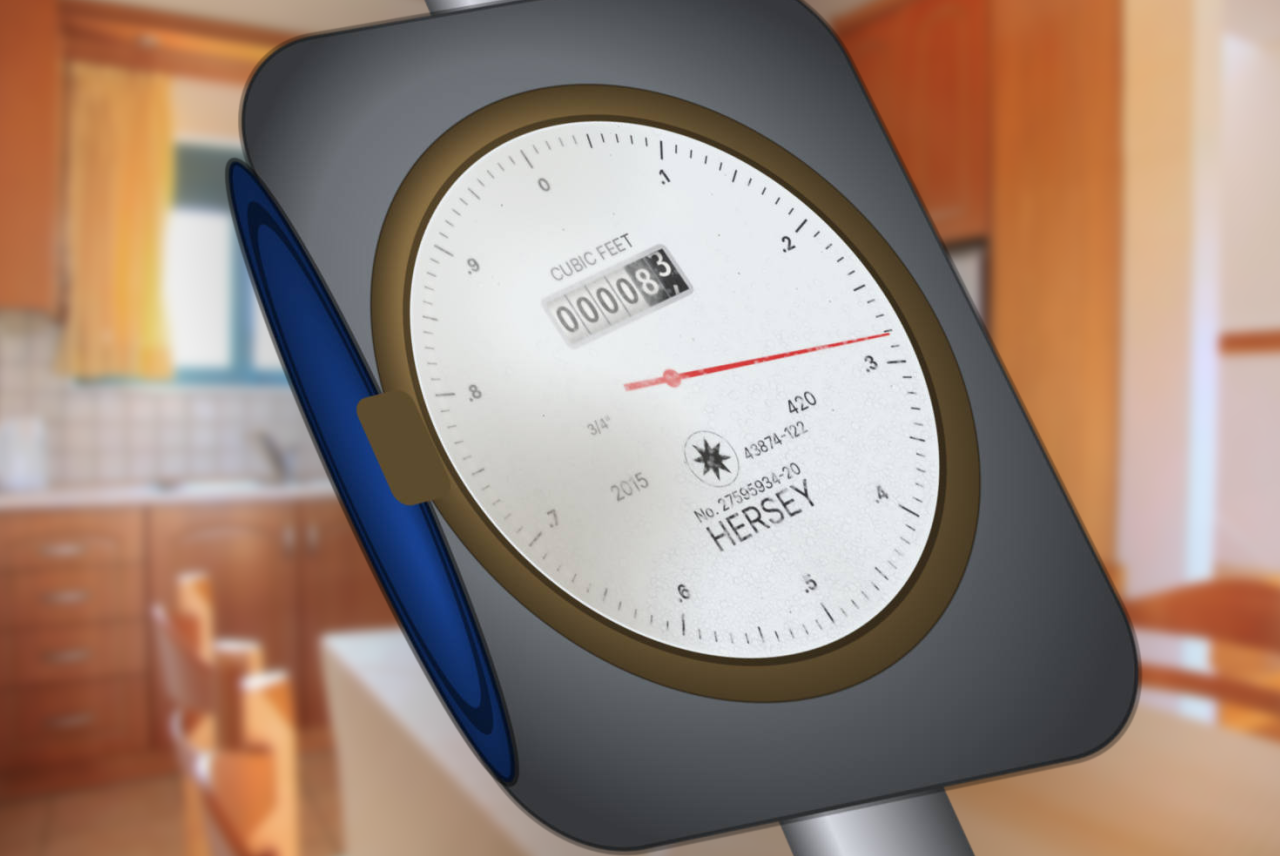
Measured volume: 83.28 ft³
